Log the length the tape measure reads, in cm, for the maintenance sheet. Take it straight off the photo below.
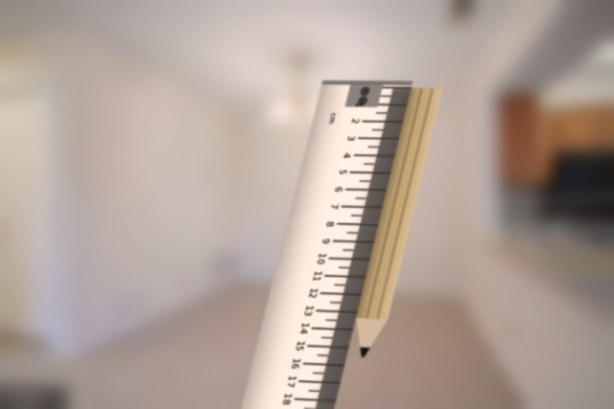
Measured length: 15.5 cm
